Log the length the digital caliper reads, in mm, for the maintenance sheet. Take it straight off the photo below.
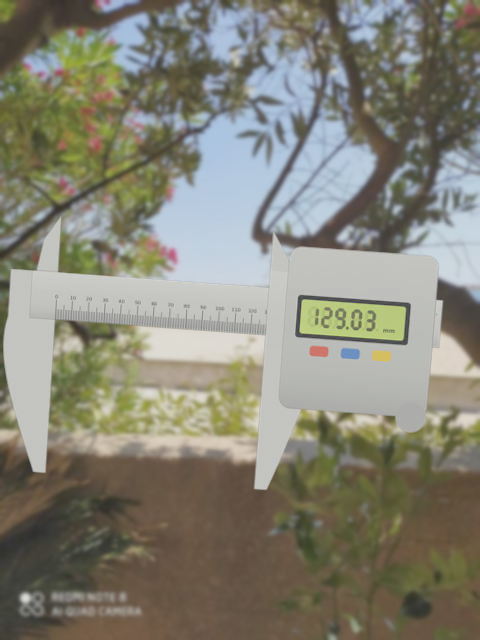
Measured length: 129.03 mm
